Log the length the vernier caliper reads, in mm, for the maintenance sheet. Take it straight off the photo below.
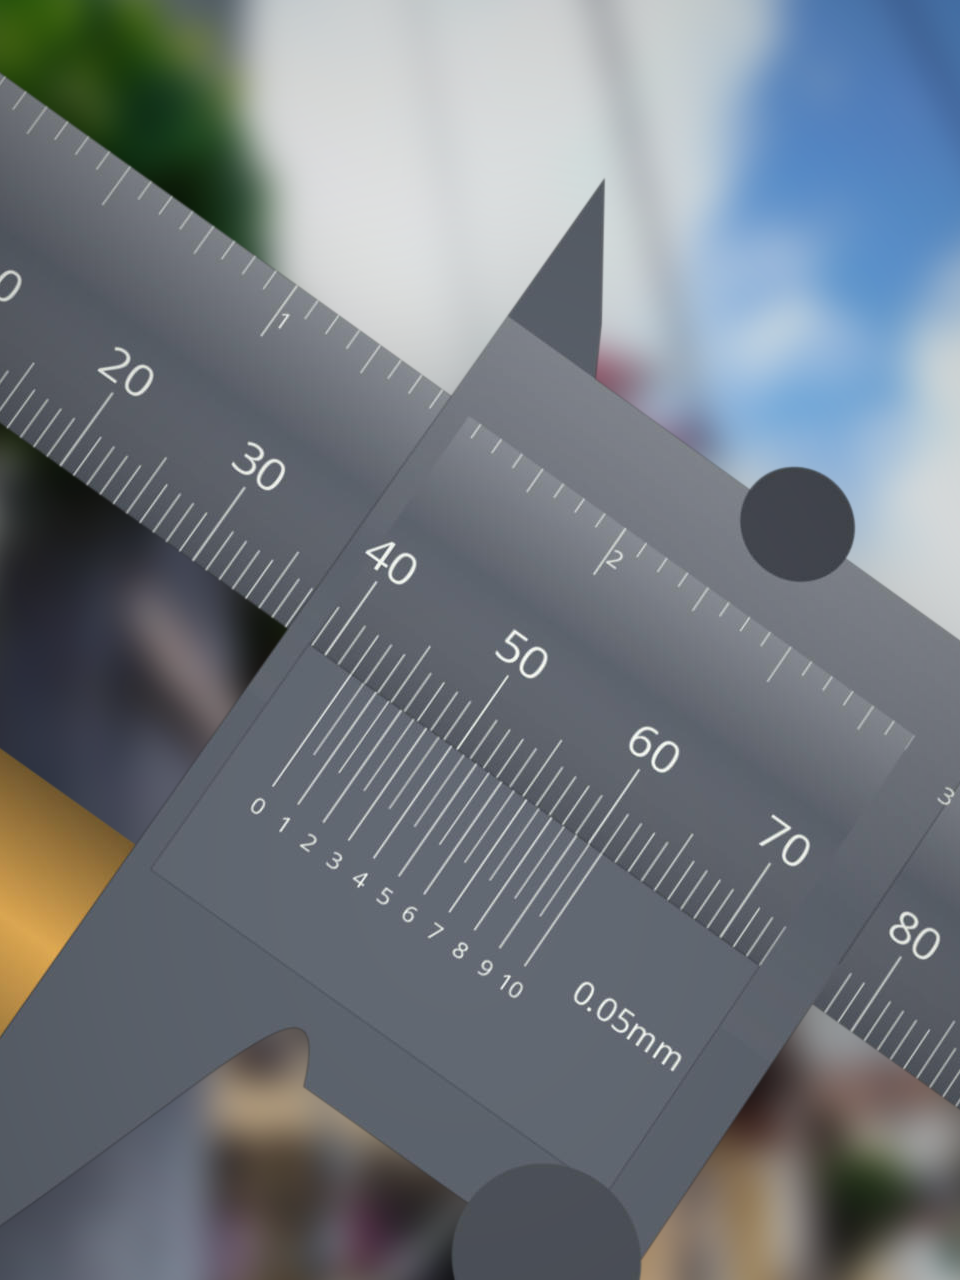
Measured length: 42.0 mm
